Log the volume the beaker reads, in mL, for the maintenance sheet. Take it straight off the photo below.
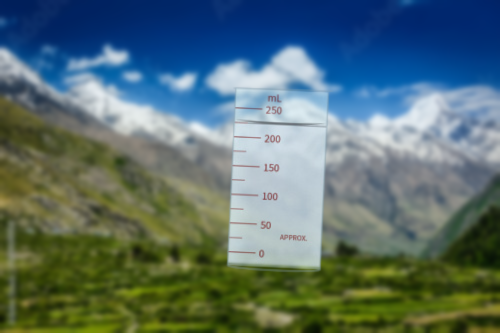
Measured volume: 225 mL
